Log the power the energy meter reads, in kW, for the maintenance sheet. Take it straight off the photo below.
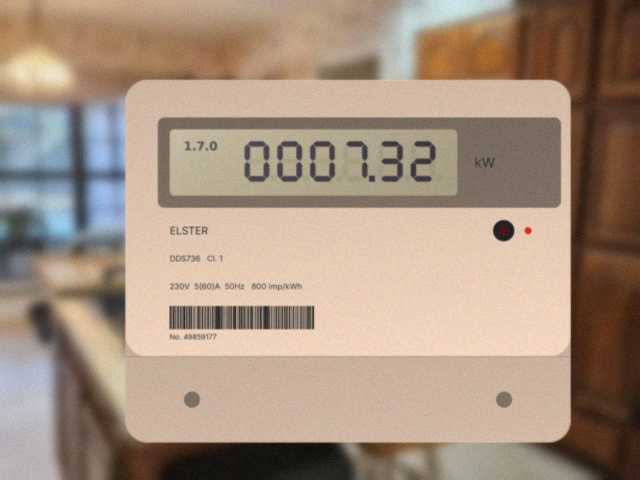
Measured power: 7.32 kW
